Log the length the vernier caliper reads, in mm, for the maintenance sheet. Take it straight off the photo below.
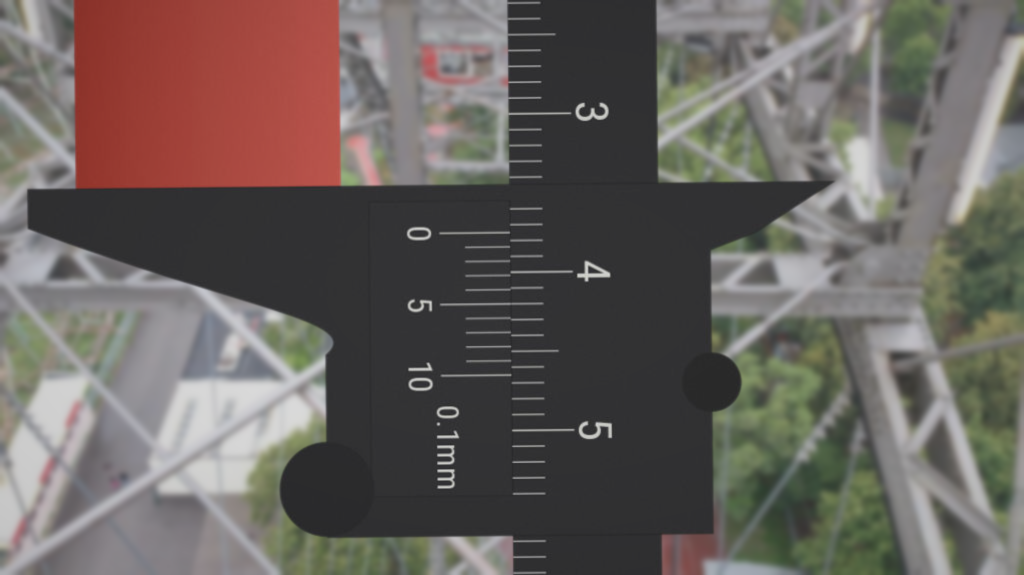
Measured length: 37.5 mm
